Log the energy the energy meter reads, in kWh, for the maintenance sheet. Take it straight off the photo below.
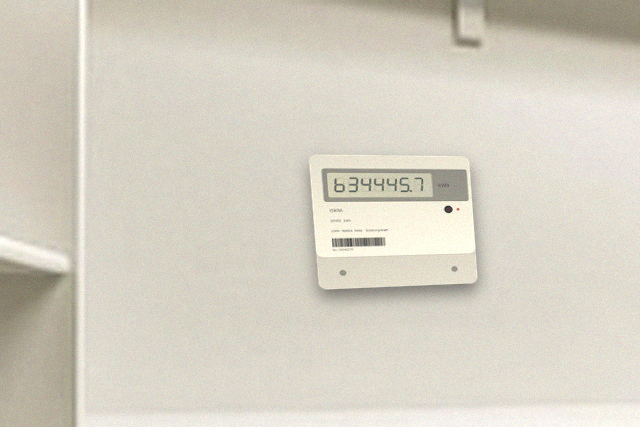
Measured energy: 634445.7 kWh
